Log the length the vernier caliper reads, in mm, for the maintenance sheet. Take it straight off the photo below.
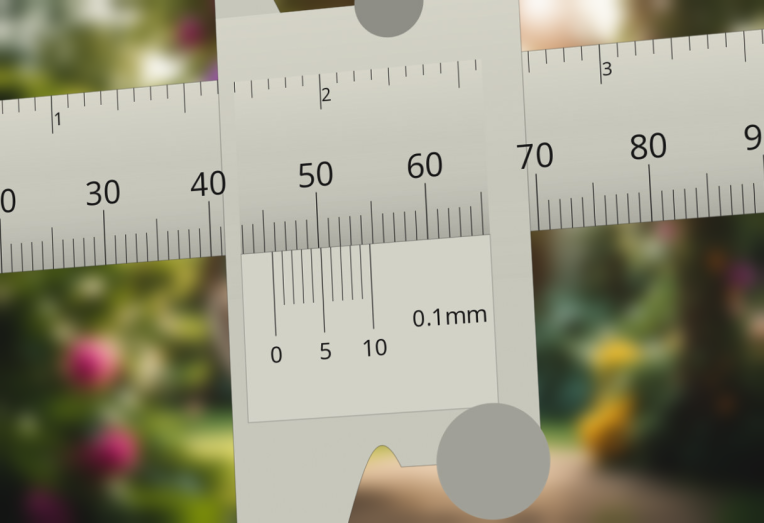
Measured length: 45.7 mm
